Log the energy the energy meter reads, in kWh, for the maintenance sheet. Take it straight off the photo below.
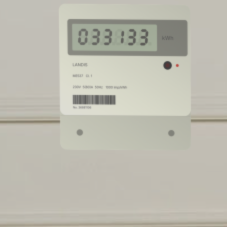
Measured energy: 33133 kWh
